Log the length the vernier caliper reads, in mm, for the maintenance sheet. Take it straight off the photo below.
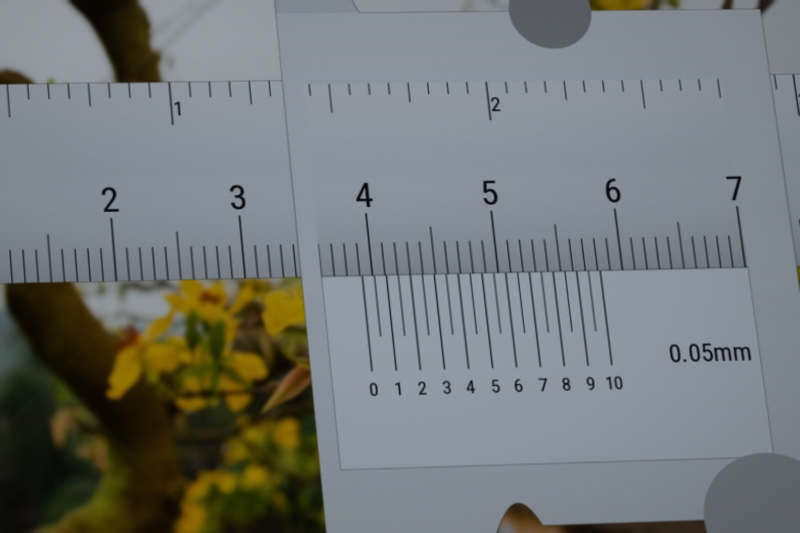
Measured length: 39.2 mm
